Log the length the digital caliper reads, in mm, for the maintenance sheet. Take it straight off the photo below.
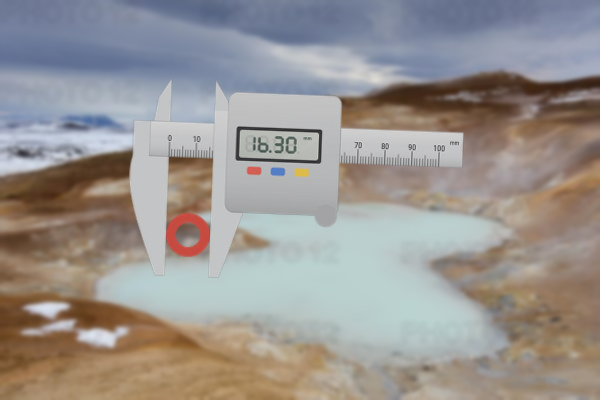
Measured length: 16.30 mm
